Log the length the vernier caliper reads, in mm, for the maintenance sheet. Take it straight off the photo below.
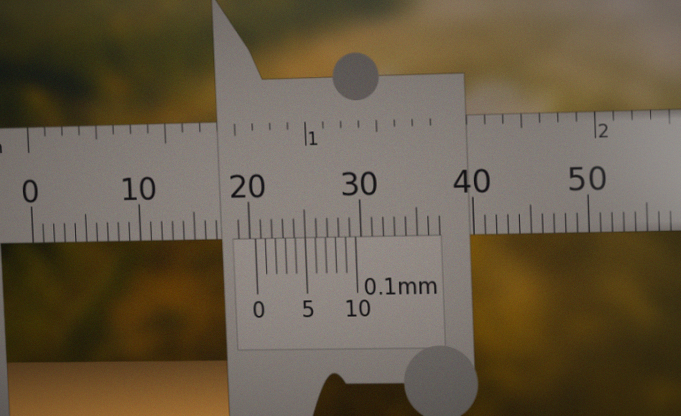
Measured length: 20.5 mm
